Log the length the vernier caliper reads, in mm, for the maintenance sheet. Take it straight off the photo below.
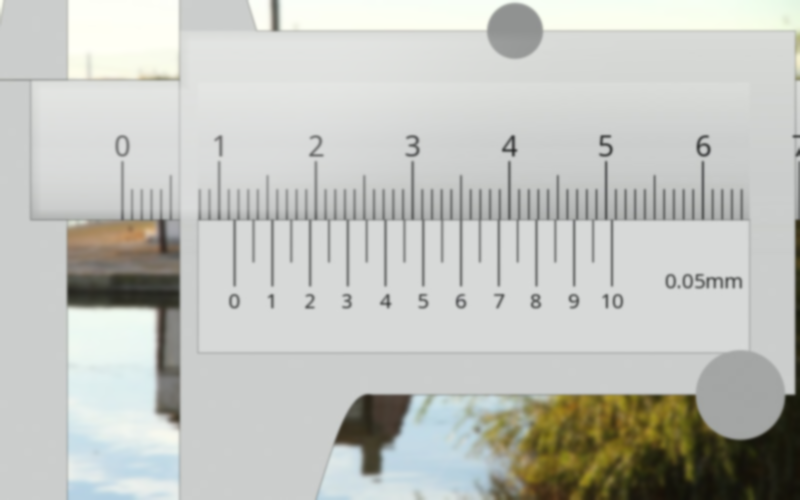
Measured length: 11.6 mm
